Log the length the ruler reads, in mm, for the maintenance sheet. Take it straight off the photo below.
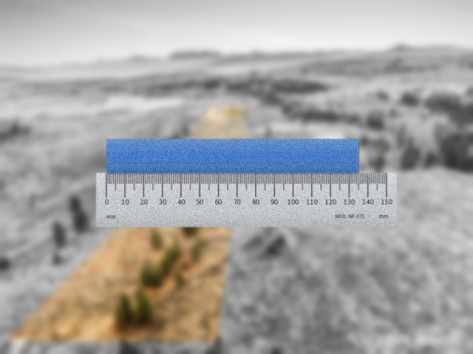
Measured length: 135 mm
